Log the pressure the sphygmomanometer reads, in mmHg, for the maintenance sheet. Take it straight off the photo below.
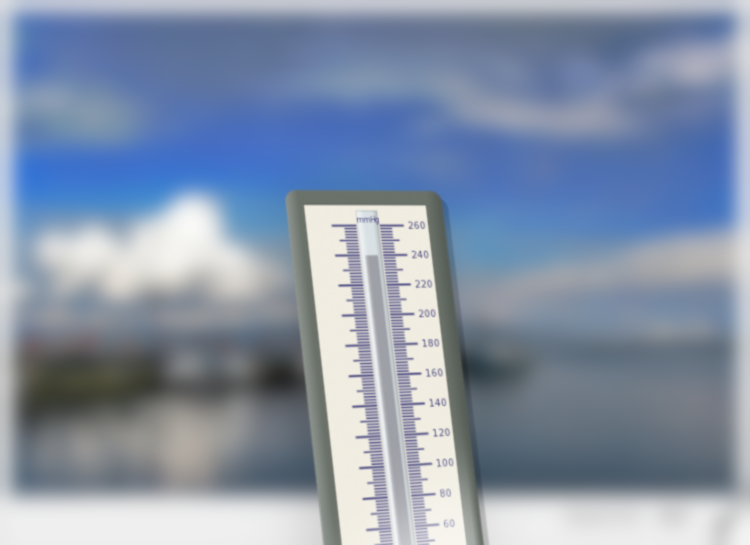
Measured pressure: 240 mmHg
